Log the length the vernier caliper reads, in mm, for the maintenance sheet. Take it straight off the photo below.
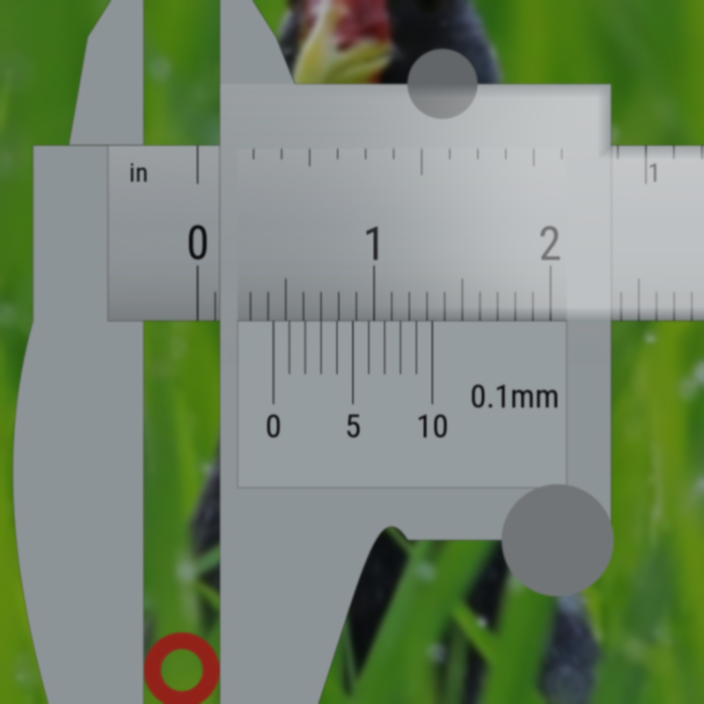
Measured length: 4.3 mm
